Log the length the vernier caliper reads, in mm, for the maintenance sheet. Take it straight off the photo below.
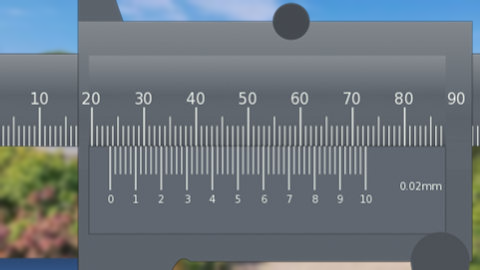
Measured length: 23.5 mm
